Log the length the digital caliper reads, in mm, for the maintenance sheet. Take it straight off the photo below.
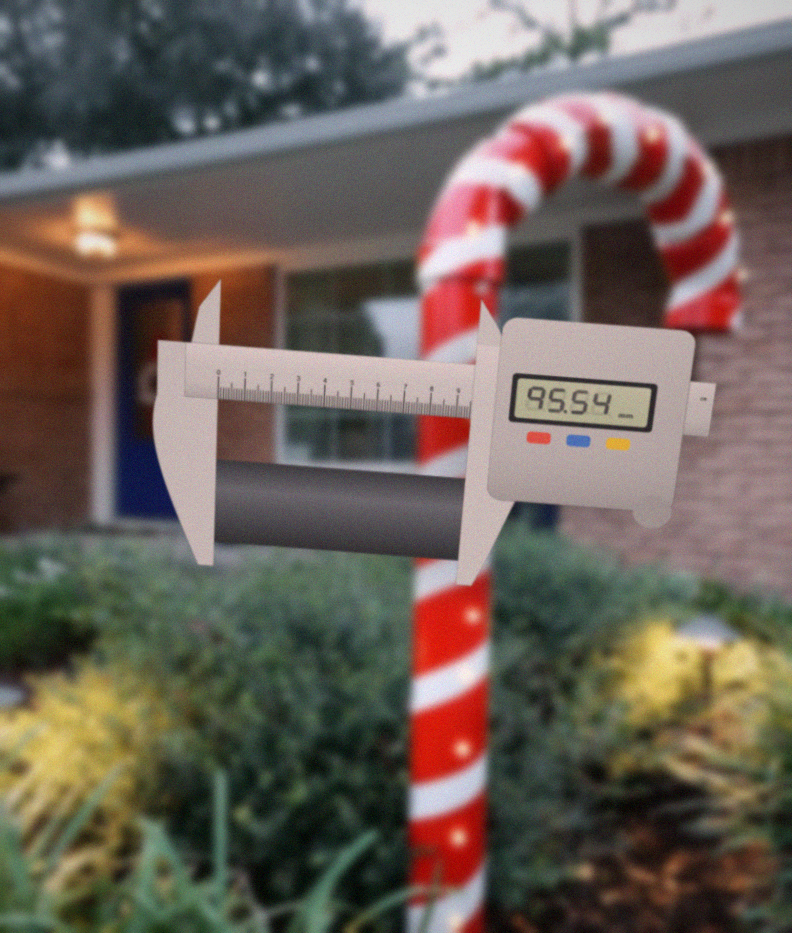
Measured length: 95.54 mm
